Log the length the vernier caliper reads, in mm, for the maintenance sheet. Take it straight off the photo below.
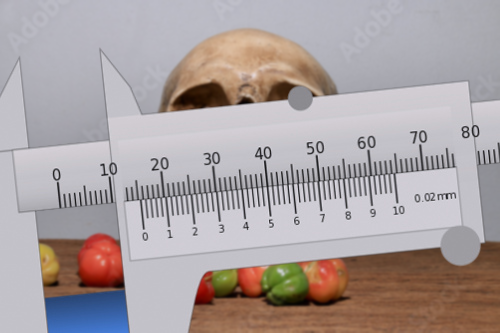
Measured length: 15.5 mm
